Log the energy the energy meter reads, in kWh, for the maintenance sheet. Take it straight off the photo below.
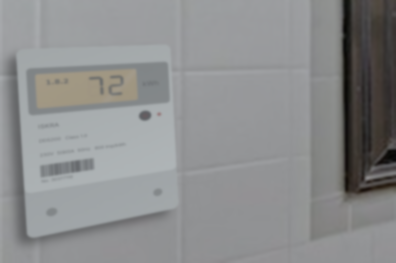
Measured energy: 72 kWh
